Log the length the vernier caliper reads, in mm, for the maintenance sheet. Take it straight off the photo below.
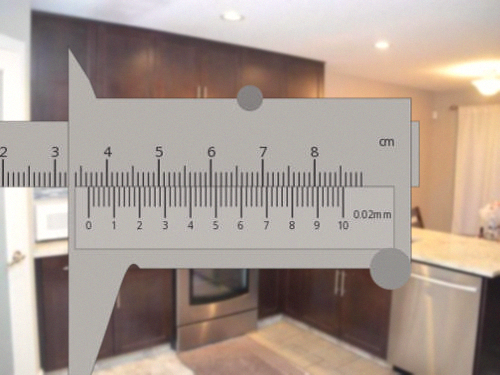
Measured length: 36.5 mm
